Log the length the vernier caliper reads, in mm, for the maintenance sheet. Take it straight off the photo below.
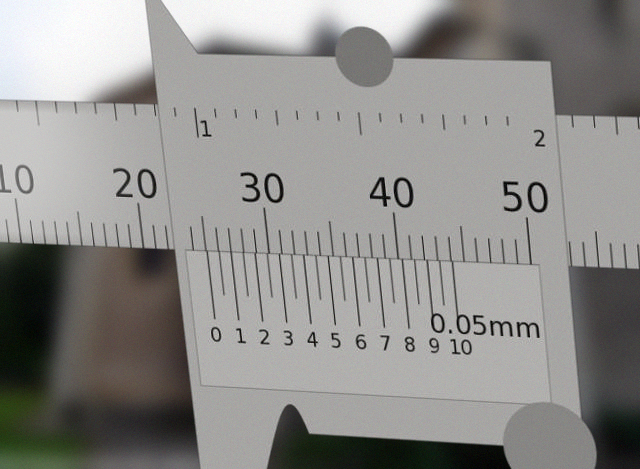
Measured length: 25.1 mm
